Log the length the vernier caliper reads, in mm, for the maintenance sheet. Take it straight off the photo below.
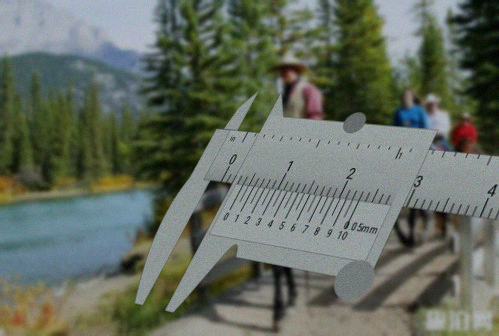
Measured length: 4.0 mm
